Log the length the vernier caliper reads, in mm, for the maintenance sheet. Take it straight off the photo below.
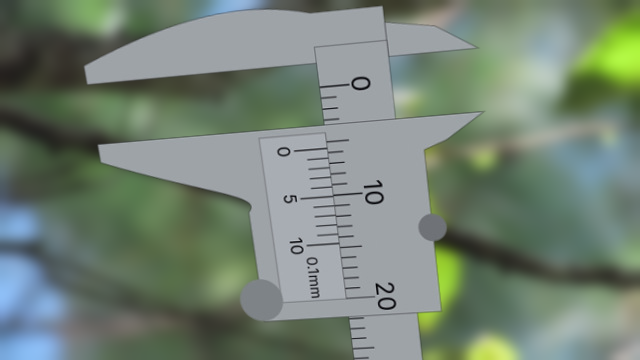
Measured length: 5.6 mm
